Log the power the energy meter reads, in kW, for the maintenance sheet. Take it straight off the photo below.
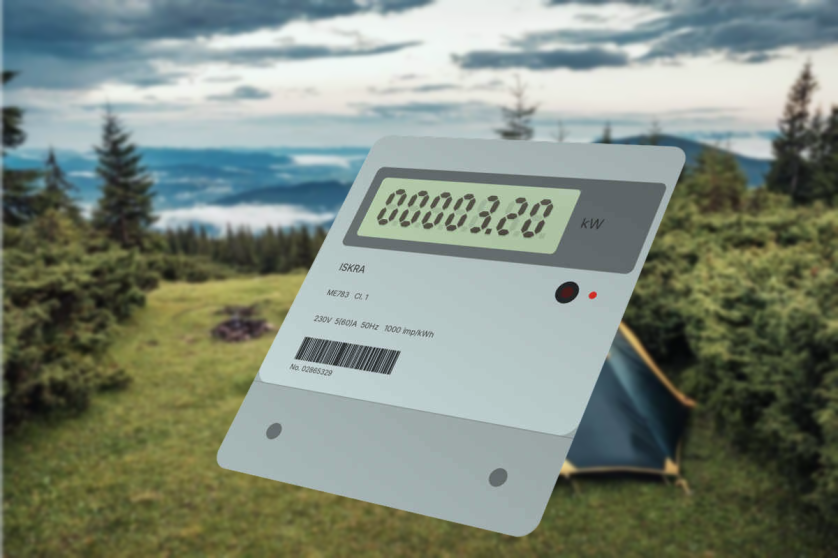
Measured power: 3.20 kW
